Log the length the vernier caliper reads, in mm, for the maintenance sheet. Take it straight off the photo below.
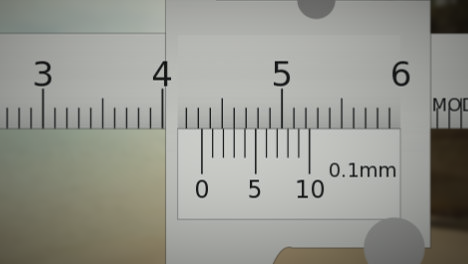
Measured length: 43.3 mm
